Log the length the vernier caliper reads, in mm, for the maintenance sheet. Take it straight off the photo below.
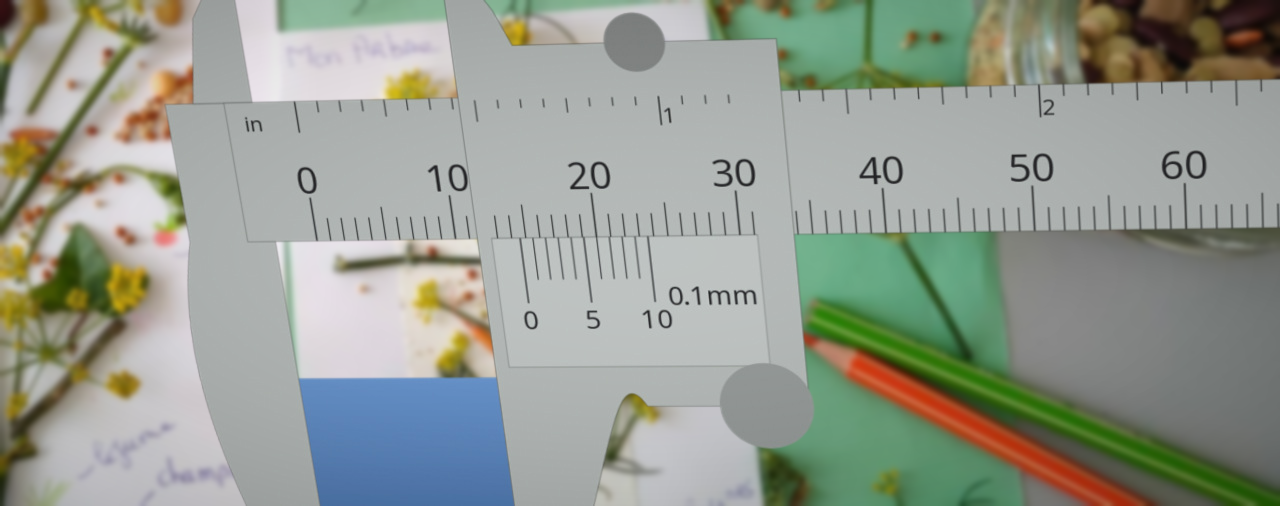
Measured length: 14.6 mm
